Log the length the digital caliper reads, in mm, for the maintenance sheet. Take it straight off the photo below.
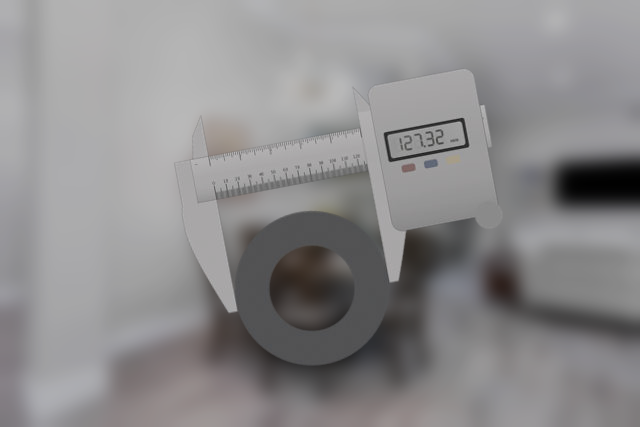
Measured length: 127.32 mm
